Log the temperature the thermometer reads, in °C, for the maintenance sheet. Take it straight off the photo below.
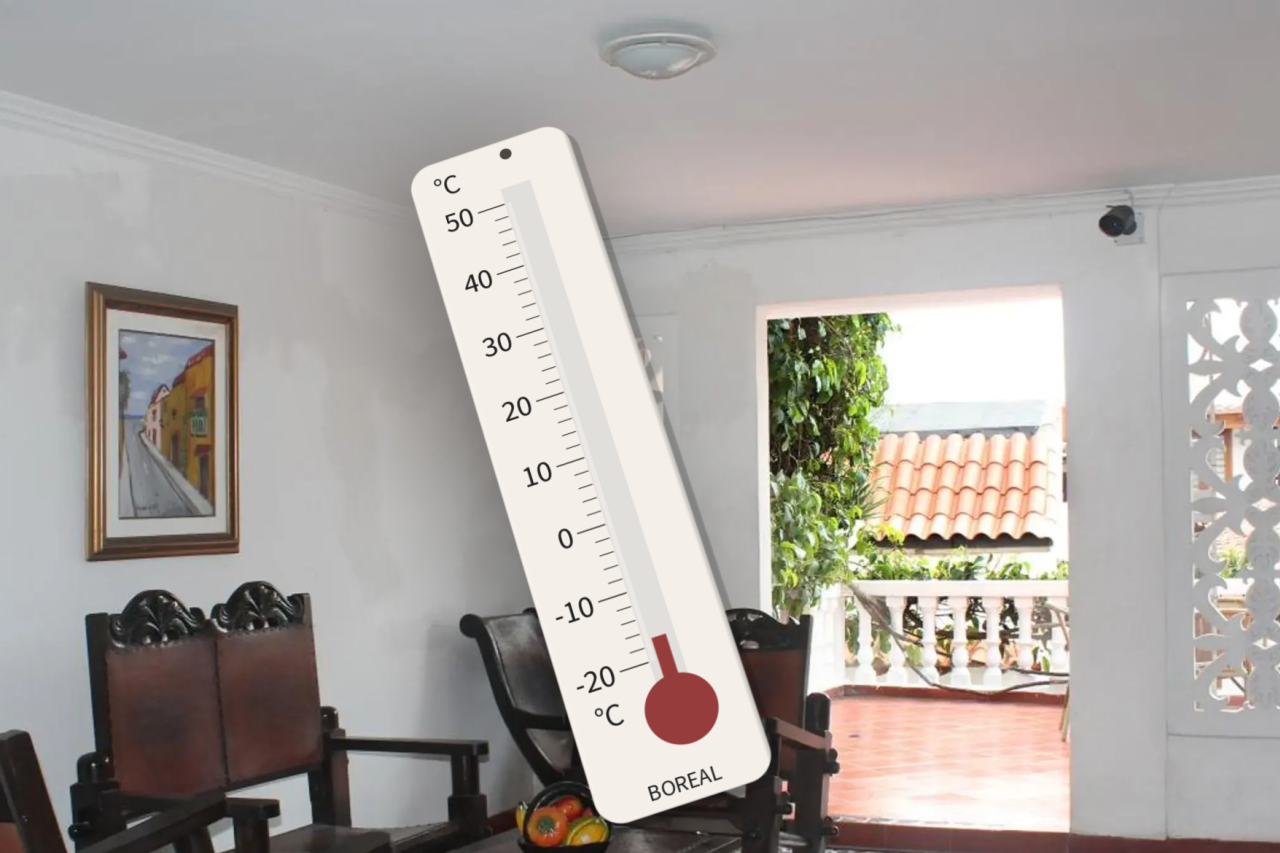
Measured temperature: -17 °C
